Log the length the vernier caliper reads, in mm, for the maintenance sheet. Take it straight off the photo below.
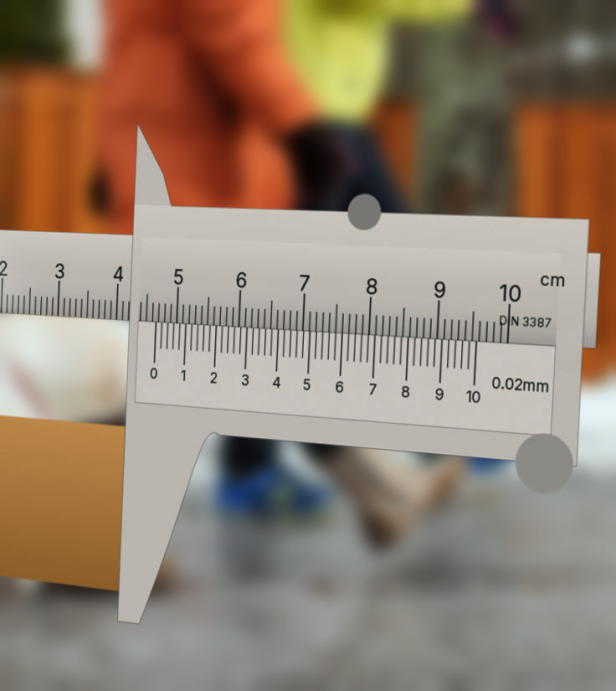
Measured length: 46.6 mm
